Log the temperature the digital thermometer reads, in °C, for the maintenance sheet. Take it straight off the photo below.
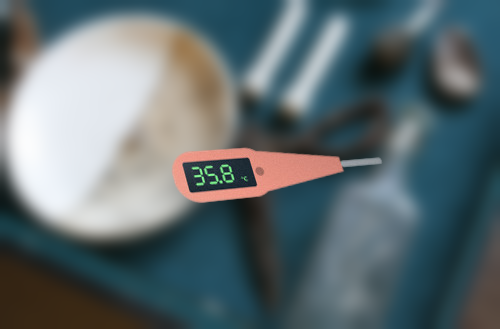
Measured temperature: 35.8 °C
